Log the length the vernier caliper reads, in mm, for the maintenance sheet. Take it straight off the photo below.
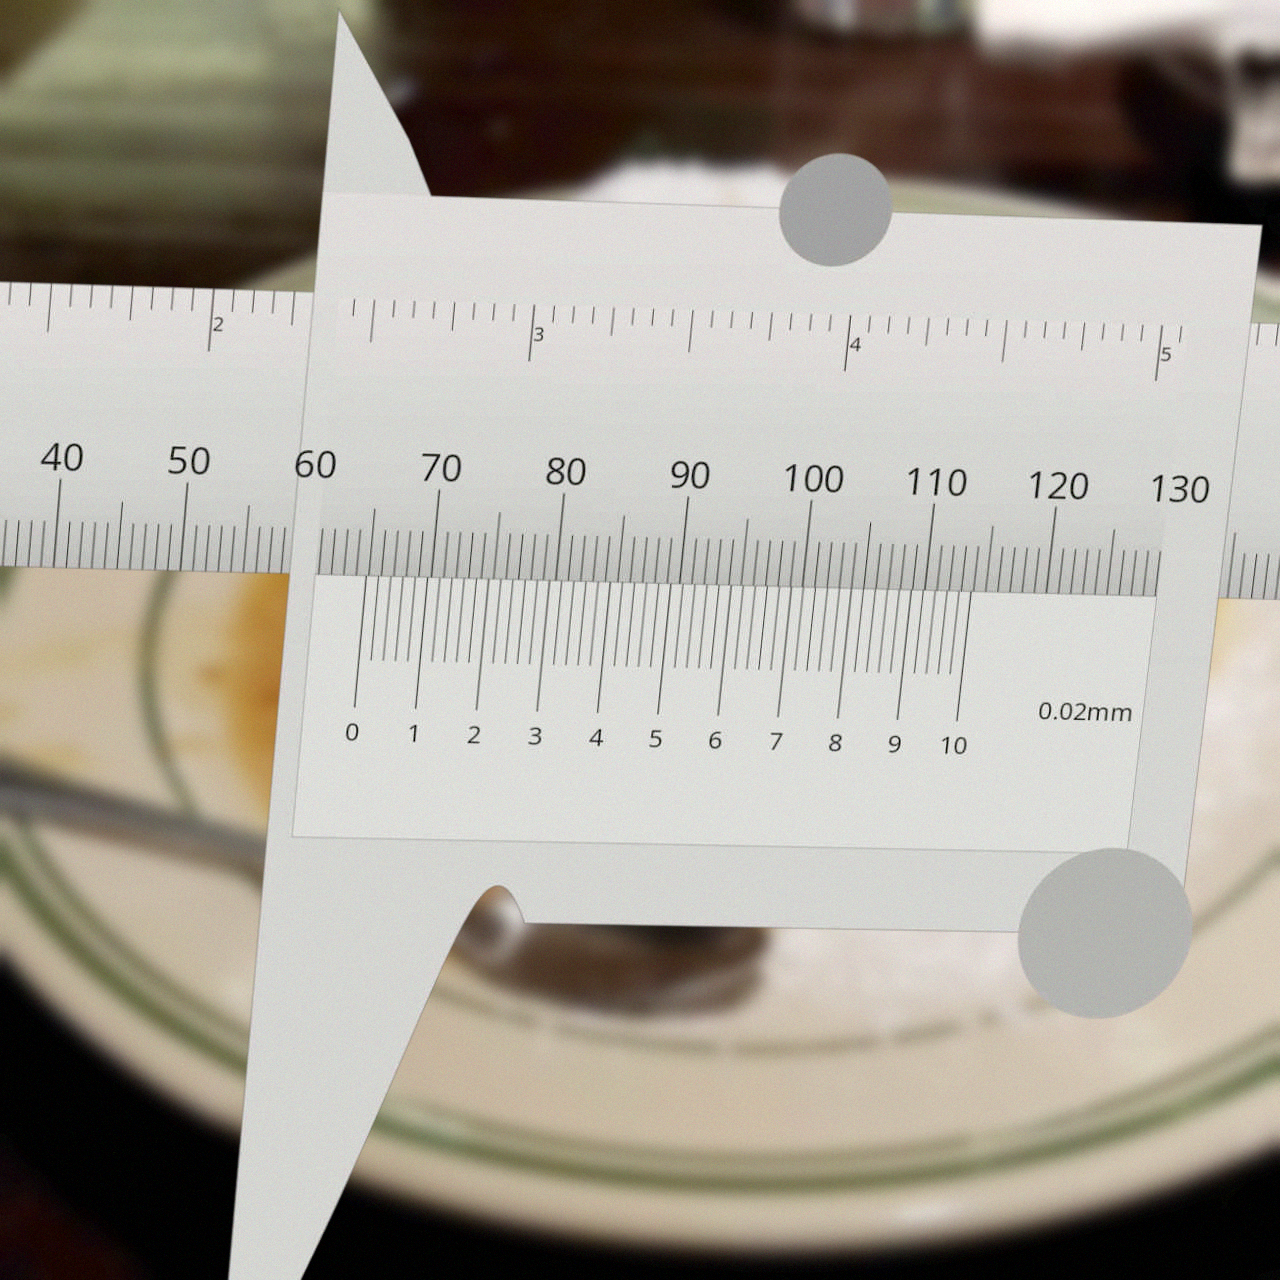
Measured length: 64.8 mm
